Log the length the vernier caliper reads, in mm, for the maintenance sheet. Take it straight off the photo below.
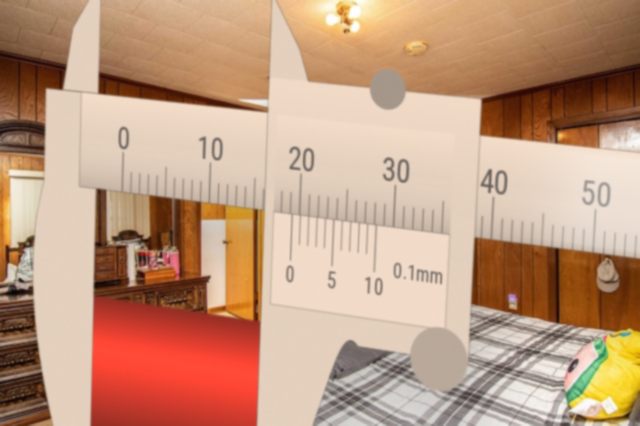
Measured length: 19.2 mm
